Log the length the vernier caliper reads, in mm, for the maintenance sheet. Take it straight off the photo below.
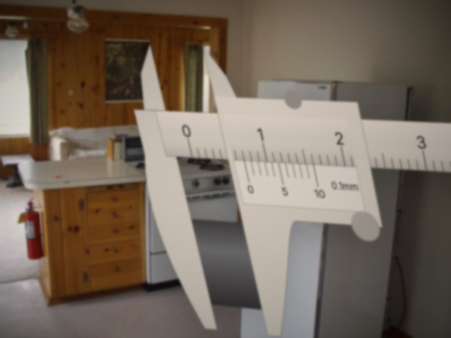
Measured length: 7.0 mm
